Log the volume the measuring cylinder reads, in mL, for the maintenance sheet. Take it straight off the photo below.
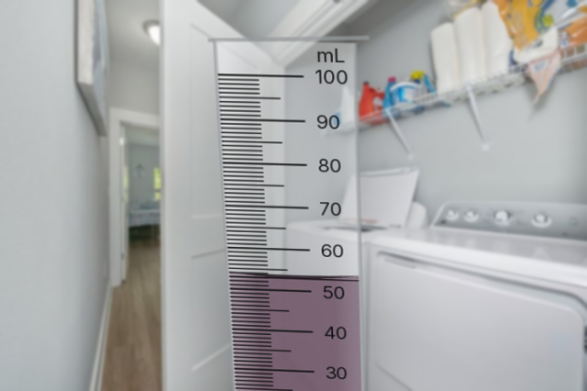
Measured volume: 53 mL
